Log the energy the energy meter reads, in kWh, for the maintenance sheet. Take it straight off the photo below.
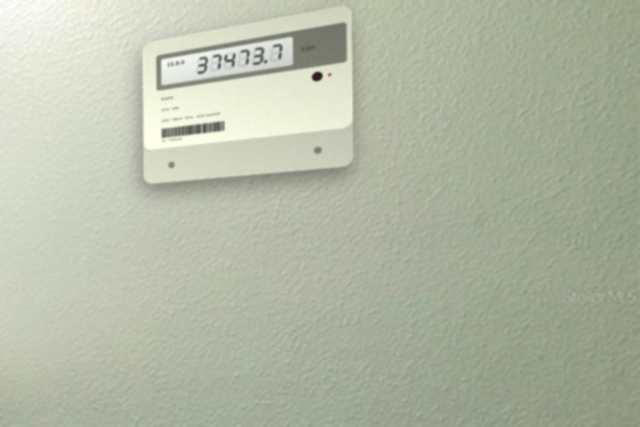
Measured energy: 37473.7 kWh
